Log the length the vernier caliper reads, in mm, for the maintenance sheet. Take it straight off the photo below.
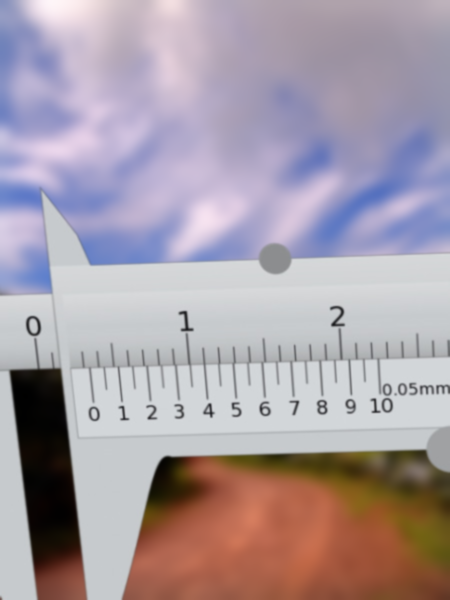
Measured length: 3.4 mm
